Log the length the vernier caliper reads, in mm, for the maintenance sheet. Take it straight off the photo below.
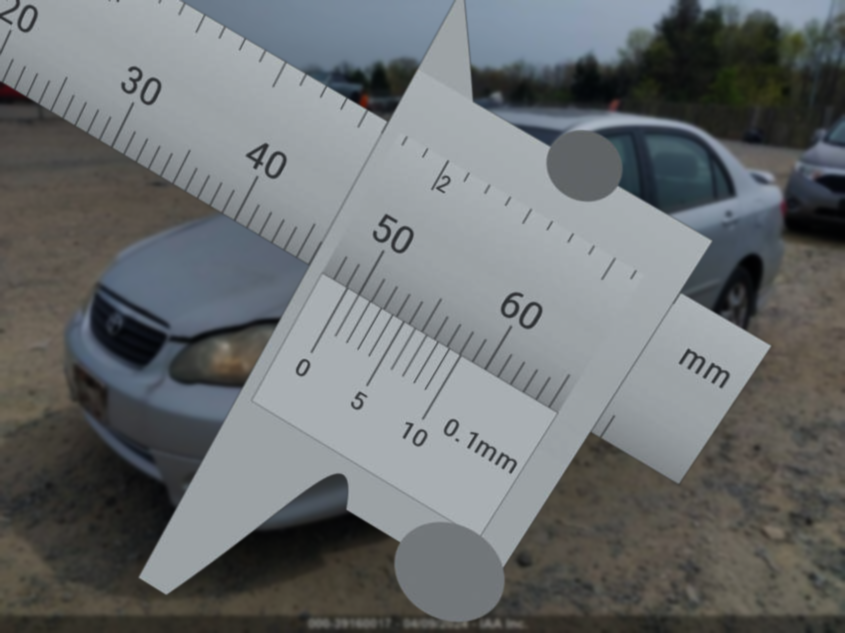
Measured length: 49.1 mm
